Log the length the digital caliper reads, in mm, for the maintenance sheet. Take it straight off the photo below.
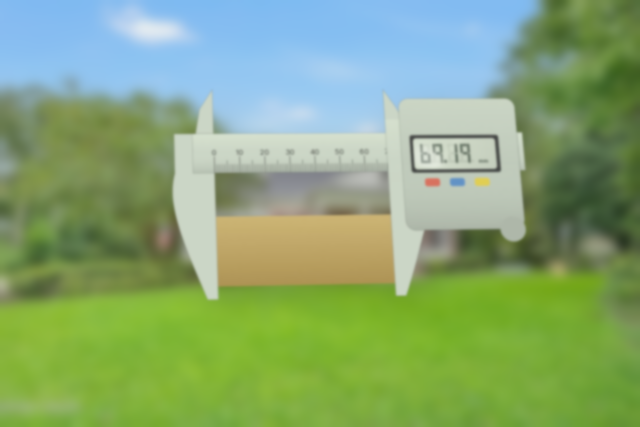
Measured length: 69.19 mm
